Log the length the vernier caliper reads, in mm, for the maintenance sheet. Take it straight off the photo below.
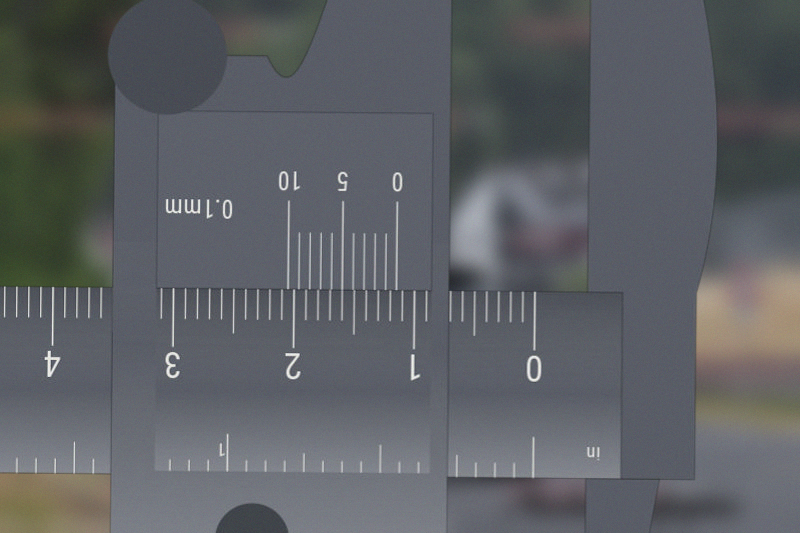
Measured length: 11.5 mm
